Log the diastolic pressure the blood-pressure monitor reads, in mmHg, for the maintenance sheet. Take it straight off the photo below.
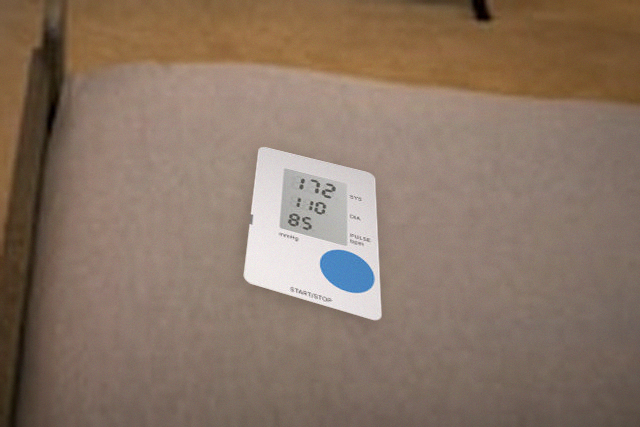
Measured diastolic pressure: 110 mmHg
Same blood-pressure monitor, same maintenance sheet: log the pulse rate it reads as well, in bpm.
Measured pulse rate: 85 bpm
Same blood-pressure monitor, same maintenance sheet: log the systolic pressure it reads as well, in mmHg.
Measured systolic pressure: 172 mmHg
